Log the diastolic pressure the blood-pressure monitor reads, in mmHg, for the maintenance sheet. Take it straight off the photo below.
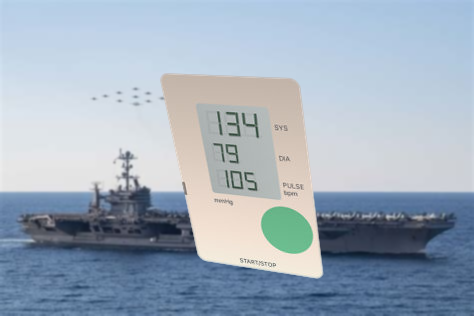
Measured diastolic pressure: 79 mmHg
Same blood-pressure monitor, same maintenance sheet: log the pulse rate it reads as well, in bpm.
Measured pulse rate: 105 bpm
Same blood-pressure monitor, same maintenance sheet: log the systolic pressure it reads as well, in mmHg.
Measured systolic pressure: 134 mmHg
